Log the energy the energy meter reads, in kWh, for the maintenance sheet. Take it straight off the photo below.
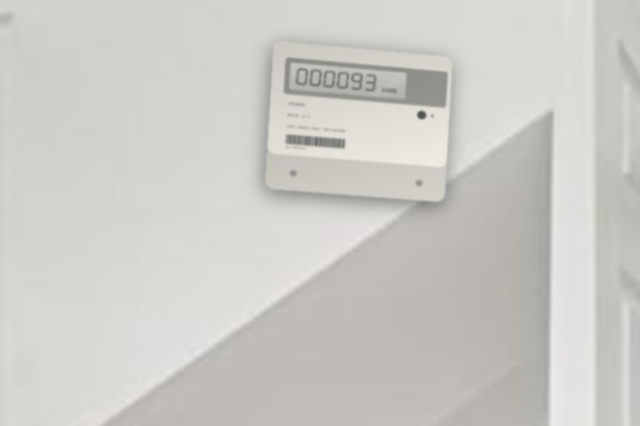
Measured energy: 93 kWh
